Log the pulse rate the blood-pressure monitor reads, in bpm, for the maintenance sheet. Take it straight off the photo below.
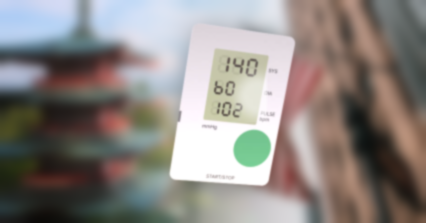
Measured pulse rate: 102 bpm
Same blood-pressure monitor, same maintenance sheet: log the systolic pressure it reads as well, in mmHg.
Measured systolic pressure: 140 mmHg
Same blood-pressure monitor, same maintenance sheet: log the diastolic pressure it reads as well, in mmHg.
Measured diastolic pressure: 60 mmHg
